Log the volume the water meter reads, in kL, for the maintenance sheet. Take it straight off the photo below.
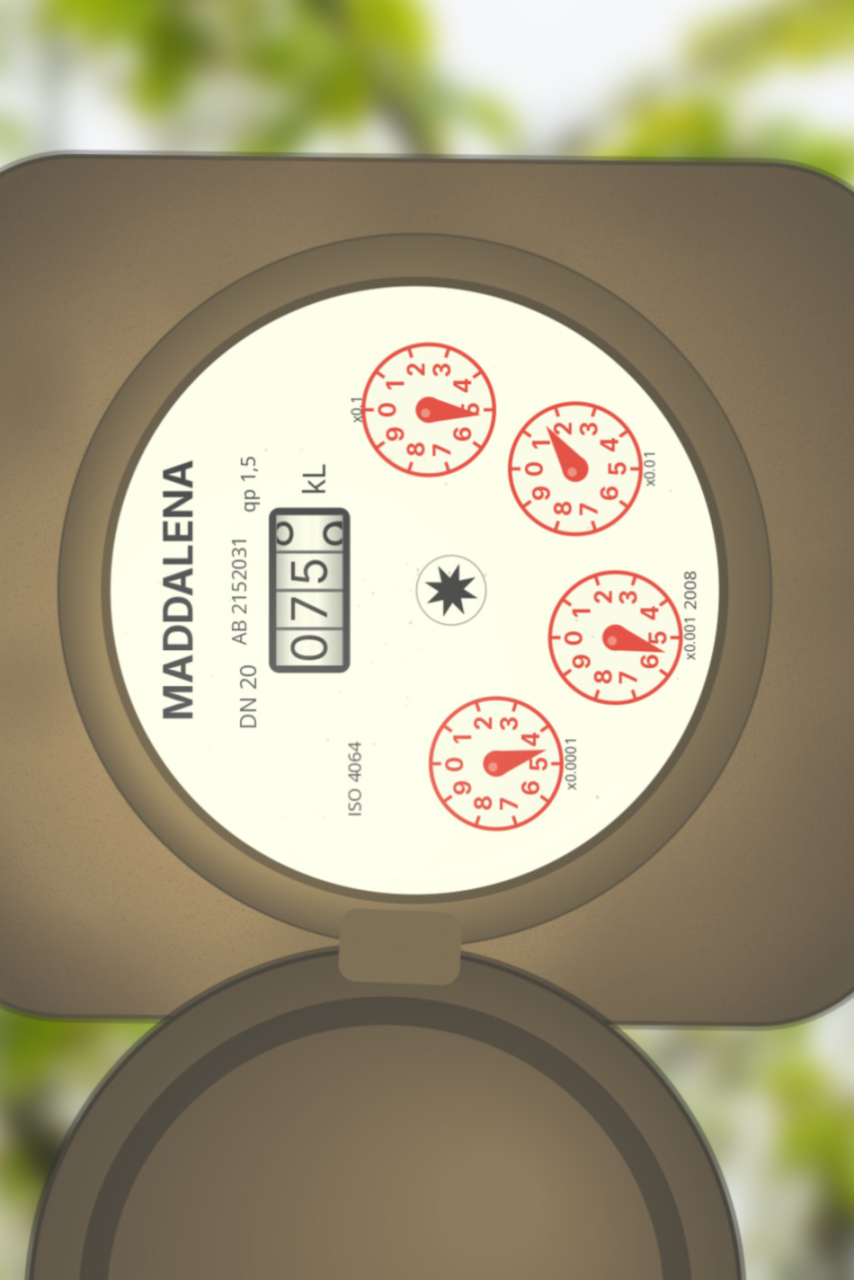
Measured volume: 758.5154 kL
